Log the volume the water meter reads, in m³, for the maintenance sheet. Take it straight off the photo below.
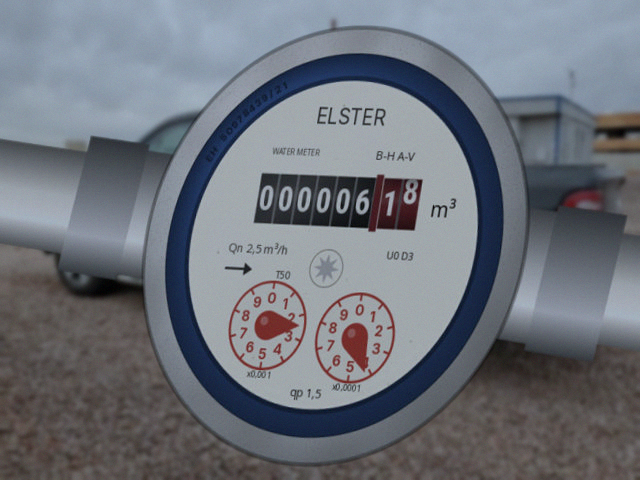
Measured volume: 6.1824 m³
